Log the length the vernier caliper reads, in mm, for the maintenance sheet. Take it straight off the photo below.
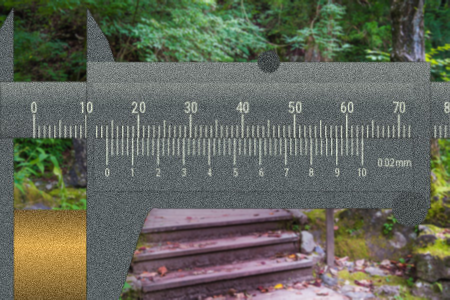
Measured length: 14.0 mm
